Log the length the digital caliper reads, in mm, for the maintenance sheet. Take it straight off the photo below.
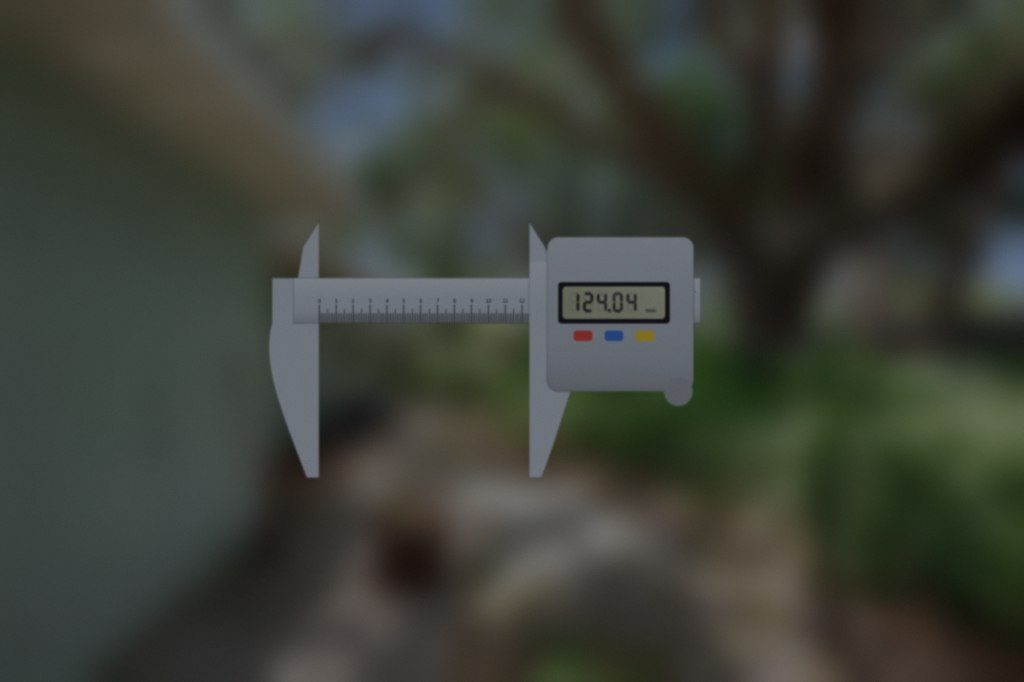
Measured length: 124.04 mm
